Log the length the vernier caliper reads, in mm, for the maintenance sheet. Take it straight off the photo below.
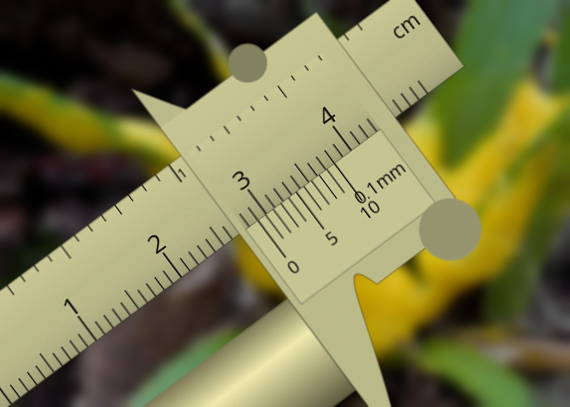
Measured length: 29.0 mm
